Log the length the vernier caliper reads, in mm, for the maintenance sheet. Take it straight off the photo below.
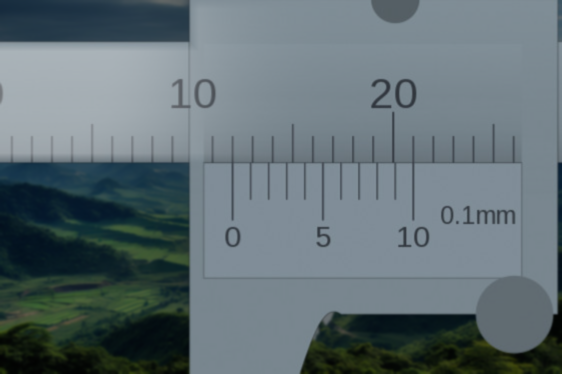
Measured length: 12.0 mm
